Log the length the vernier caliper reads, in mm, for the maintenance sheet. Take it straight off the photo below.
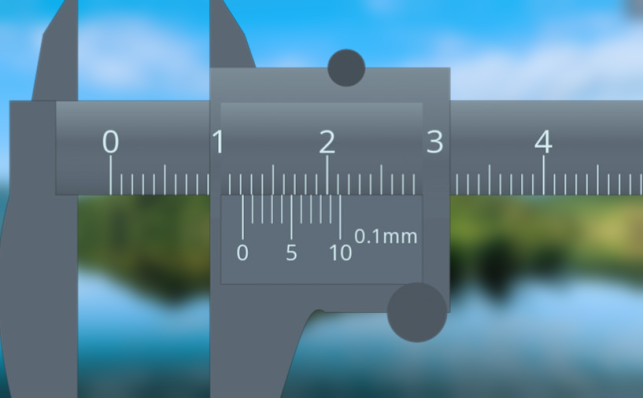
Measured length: 12.2 mm
